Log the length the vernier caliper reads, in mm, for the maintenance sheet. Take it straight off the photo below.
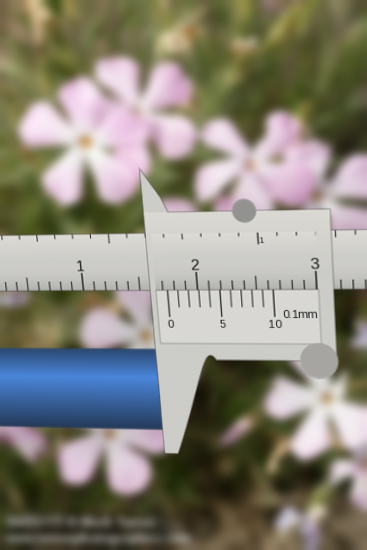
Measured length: 17.4 mm
